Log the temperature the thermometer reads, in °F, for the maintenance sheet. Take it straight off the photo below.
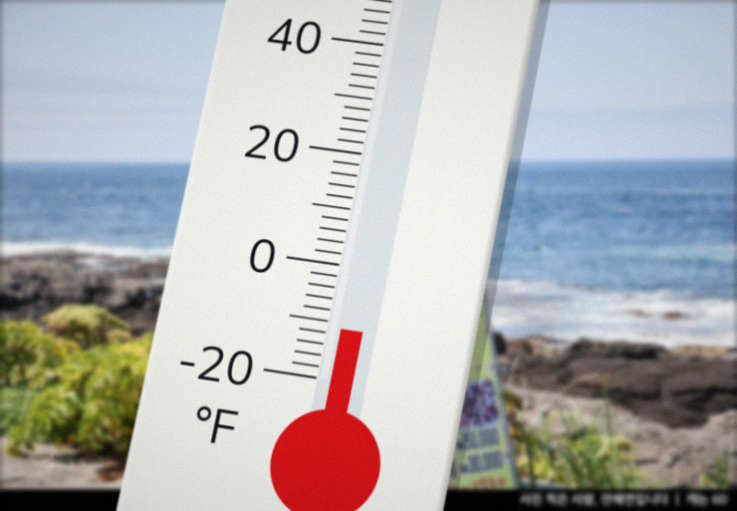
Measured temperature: -11 °F
